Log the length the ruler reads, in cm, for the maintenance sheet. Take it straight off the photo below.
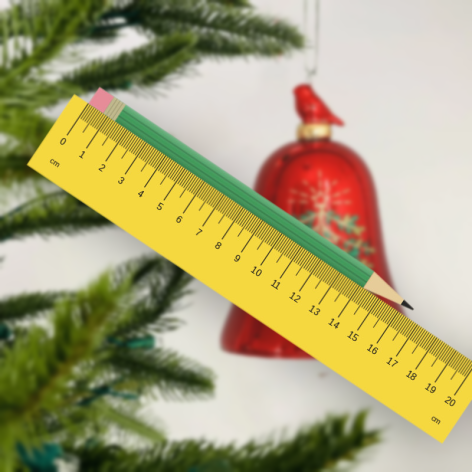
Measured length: 16.5 cm
